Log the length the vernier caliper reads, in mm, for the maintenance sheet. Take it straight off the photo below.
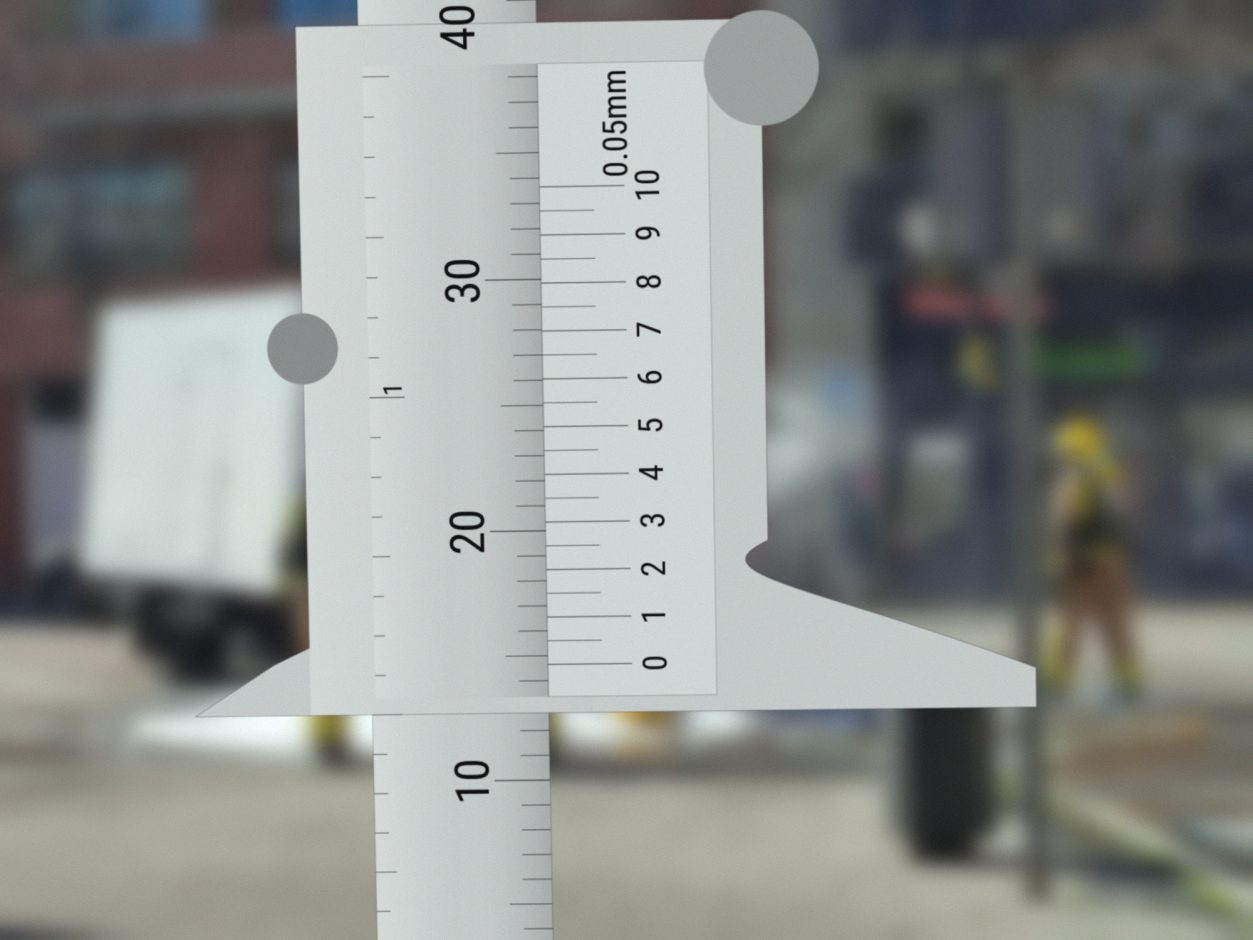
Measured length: 14.65 mm
